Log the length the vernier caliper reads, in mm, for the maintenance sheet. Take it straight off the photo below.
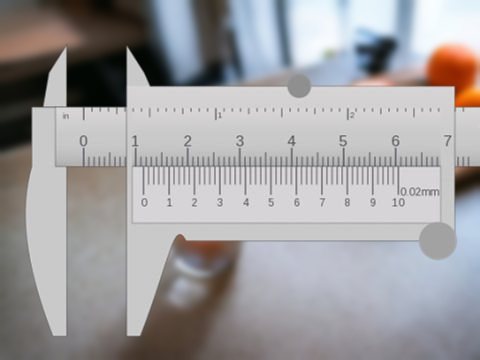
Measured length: 11.5 mm
